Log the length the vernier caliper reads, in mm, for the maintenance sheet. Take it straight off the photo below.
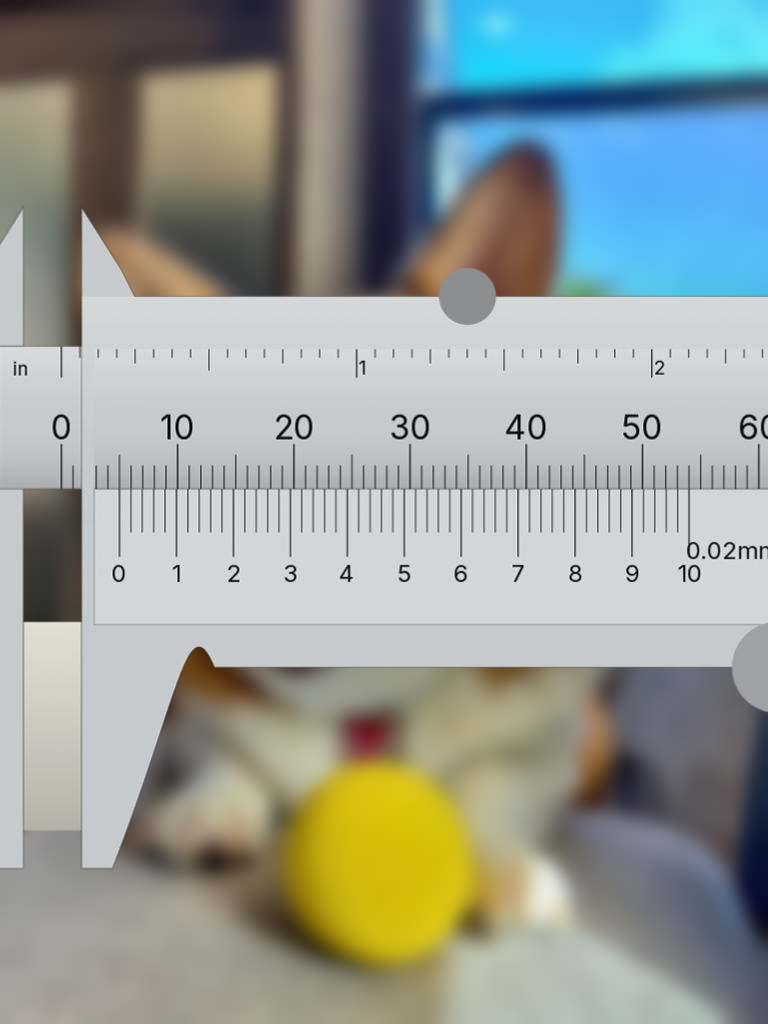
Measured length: 5.0 mm
